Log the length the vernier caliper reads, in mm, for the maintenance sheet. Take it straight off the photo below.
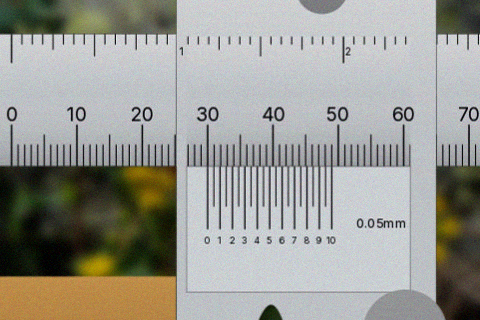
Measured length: 30.0 mm
